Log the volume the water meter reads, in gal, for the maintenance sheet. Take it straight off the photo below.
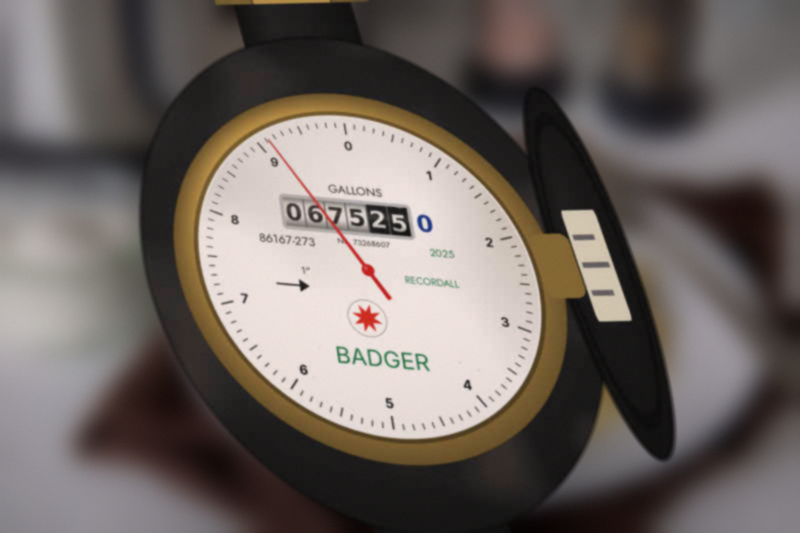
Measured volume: 675249.1 gal
